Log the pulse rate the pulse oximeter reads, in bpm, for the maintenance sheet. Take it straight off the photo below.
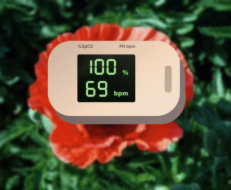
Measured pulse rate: 69 bpm
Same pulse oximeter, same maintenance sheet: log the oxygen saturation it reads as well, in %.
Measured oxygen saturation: 100 %
